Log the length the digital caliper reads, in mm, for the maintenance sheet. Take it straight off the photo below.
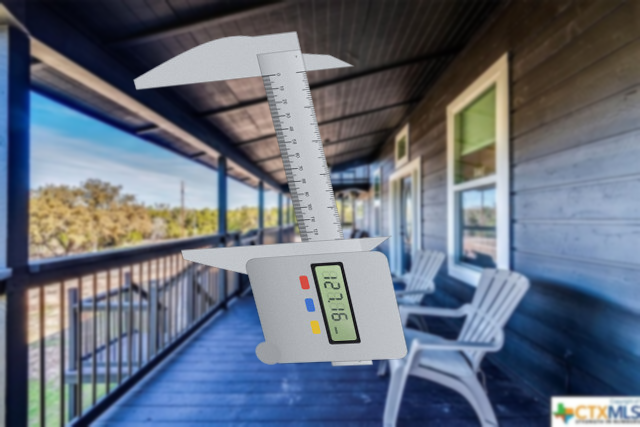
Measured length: 127.16 mm
